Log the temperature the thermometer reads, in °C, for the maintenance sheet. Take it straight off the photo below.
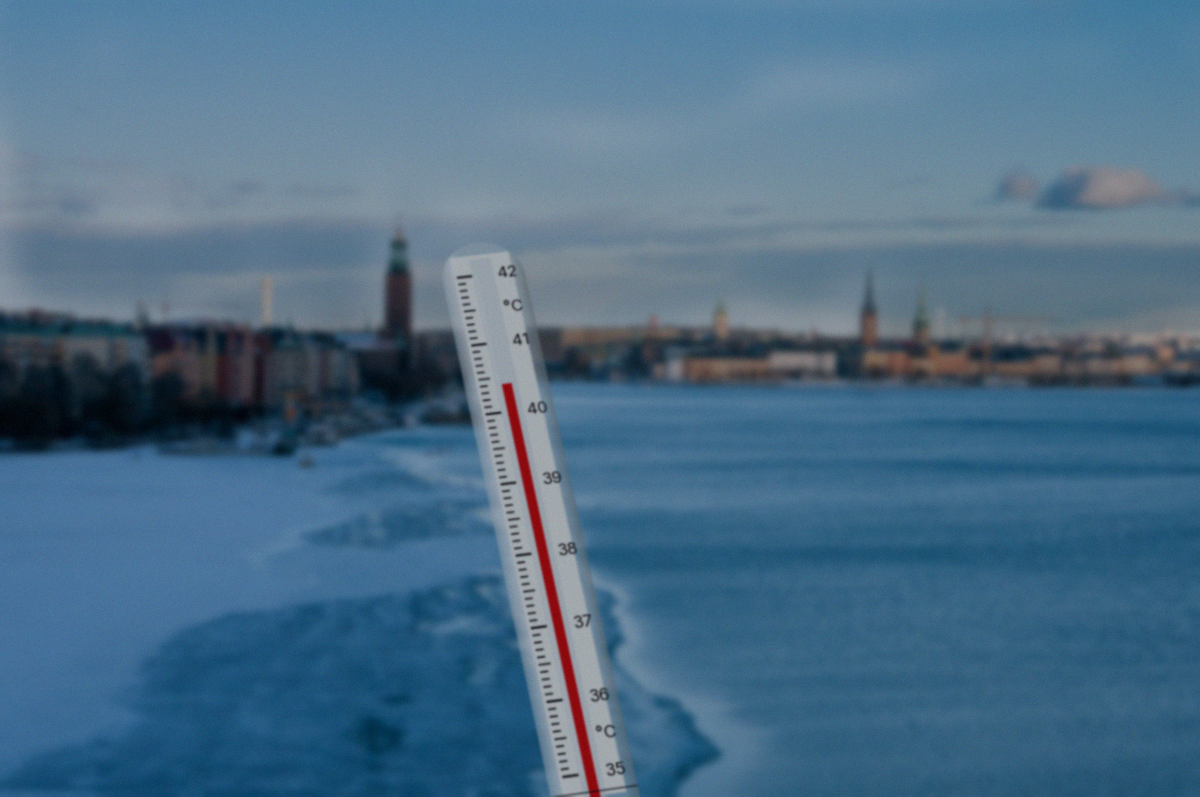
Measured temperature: 40.4 °C
